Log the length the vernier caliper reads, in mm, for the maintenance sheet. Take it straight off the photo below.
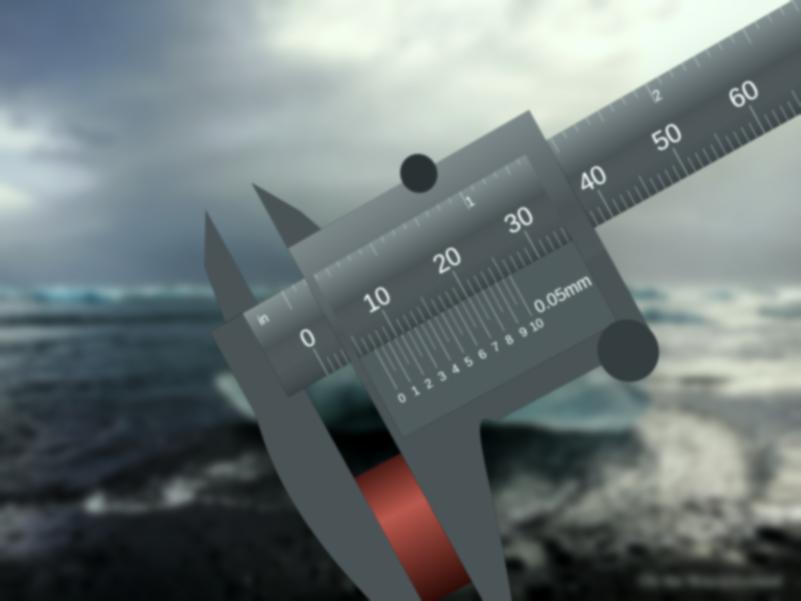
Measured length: 6.8 mm
